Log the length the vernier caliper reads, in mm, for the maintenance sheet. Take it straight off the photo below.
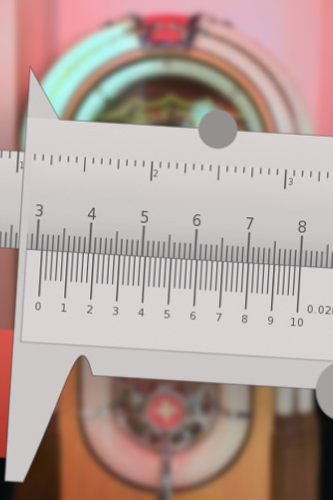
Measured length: 31.0 mm
